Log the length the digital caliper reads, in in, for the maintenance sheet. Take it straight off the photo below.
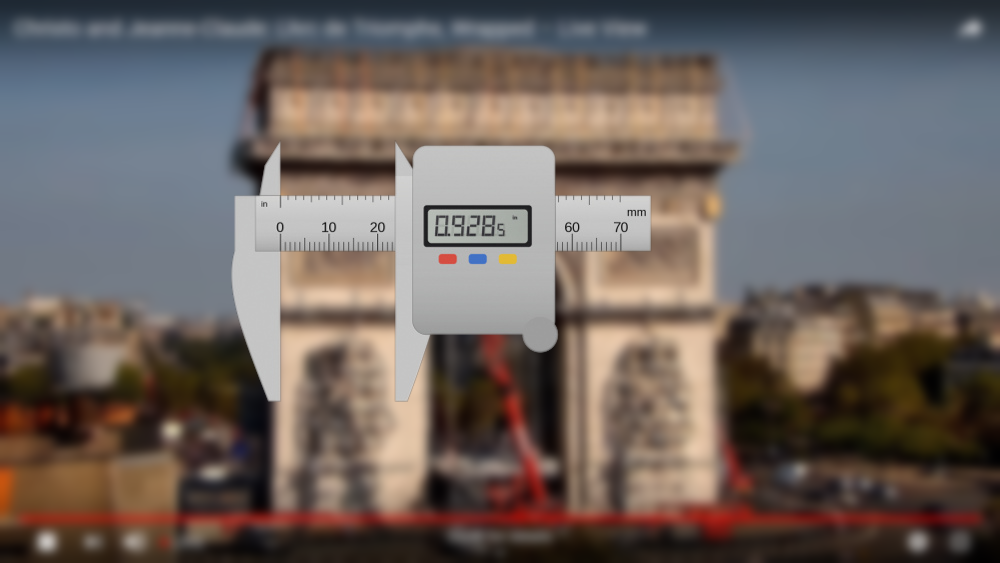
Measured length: 0.9285 in
